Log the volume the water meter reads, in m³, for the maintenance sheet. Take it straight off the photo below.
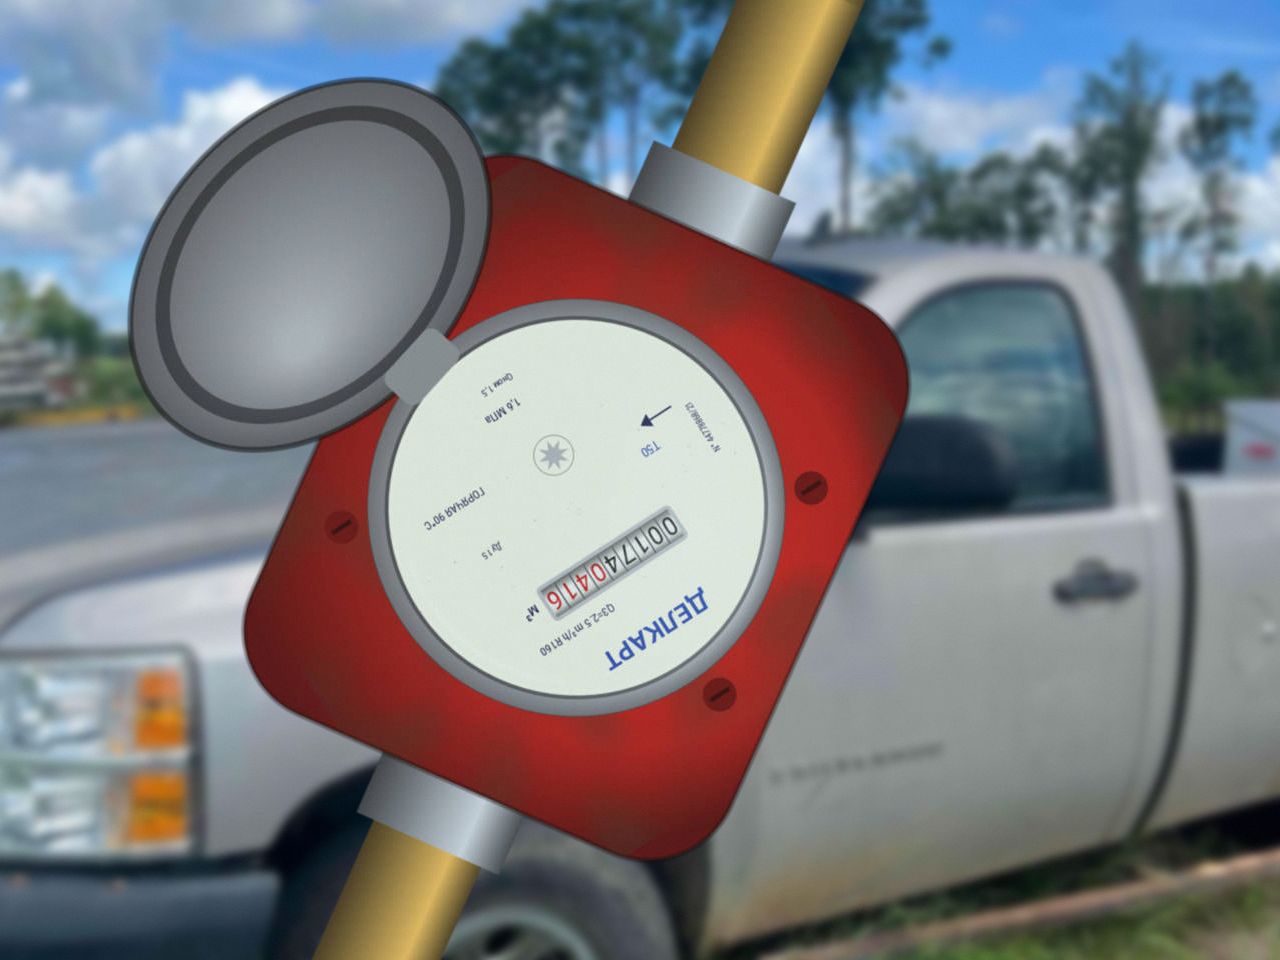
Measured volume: 174.0416 m³
